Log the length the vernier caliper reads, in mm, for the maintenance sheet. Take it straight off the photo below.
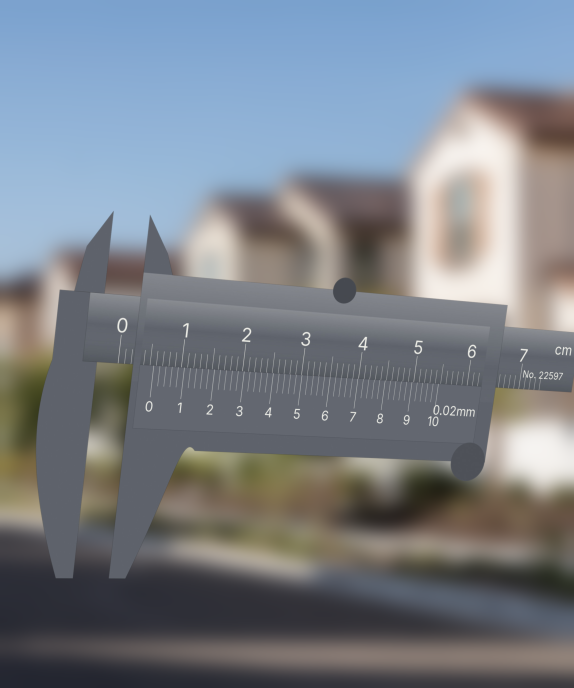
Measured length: 5.6 mm
